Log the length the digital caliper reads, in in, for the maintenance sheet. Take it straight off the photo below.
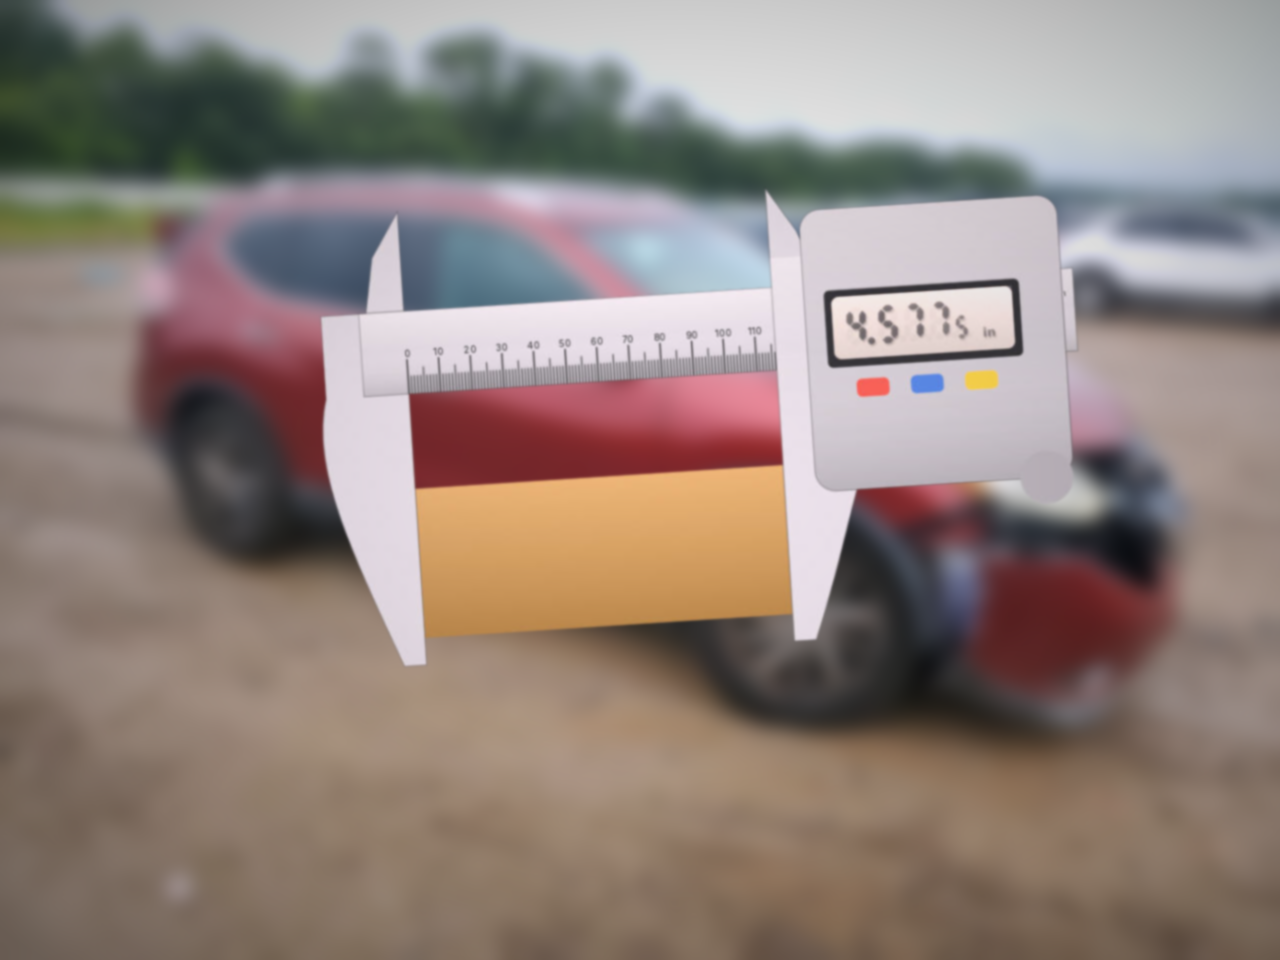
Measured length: 4.5775 in
